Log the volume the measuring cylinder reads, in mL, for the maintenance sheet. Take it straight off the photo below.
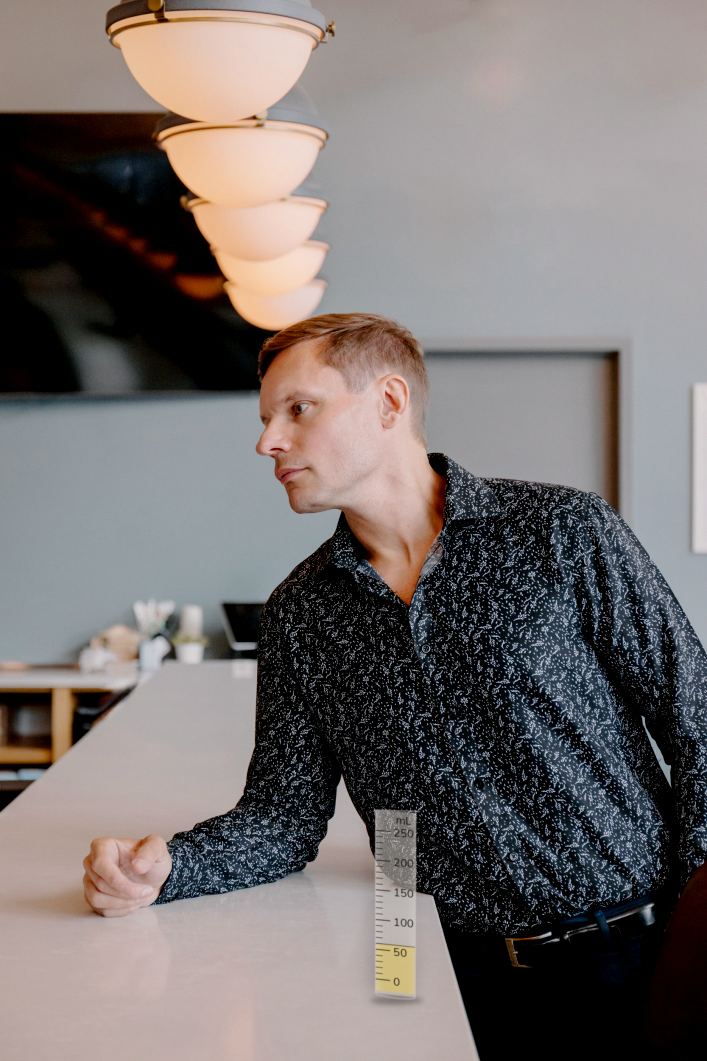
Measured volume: 60 mL
